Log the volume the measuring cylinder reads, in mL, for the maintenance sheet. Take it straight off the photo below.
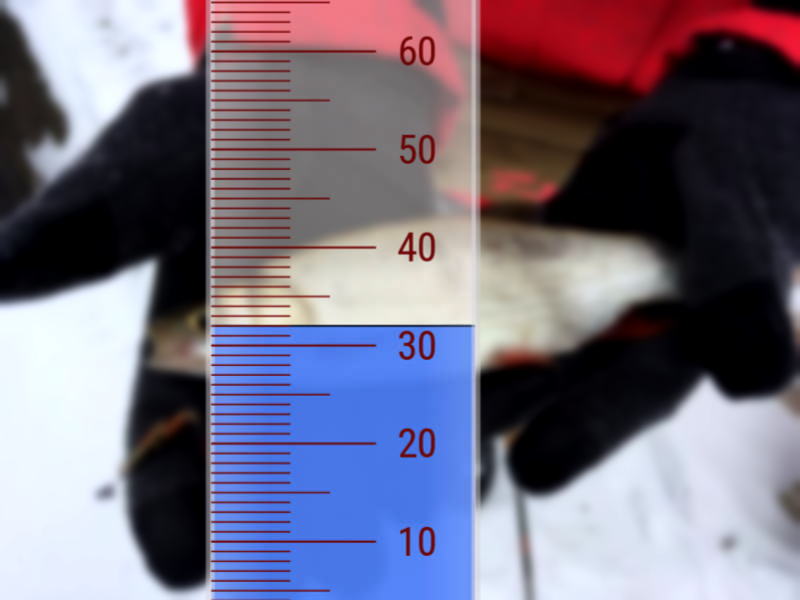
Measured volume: 32 mL
